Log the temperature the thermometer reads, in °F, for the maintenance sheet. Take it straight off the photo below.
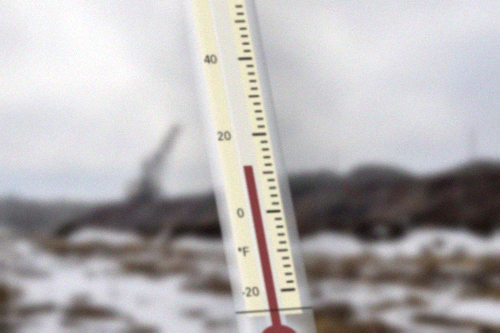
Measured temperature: 12 °F
